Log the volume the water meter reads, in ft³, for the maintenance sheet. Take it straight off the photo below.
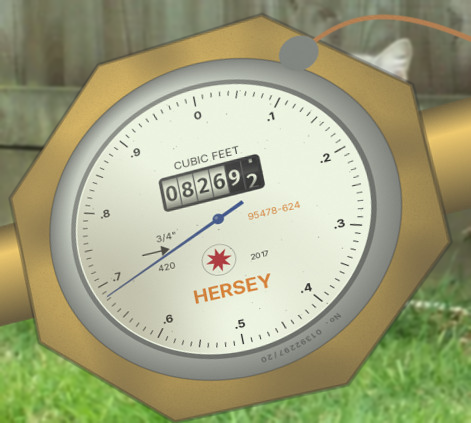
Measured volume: 82691.68 ft³
